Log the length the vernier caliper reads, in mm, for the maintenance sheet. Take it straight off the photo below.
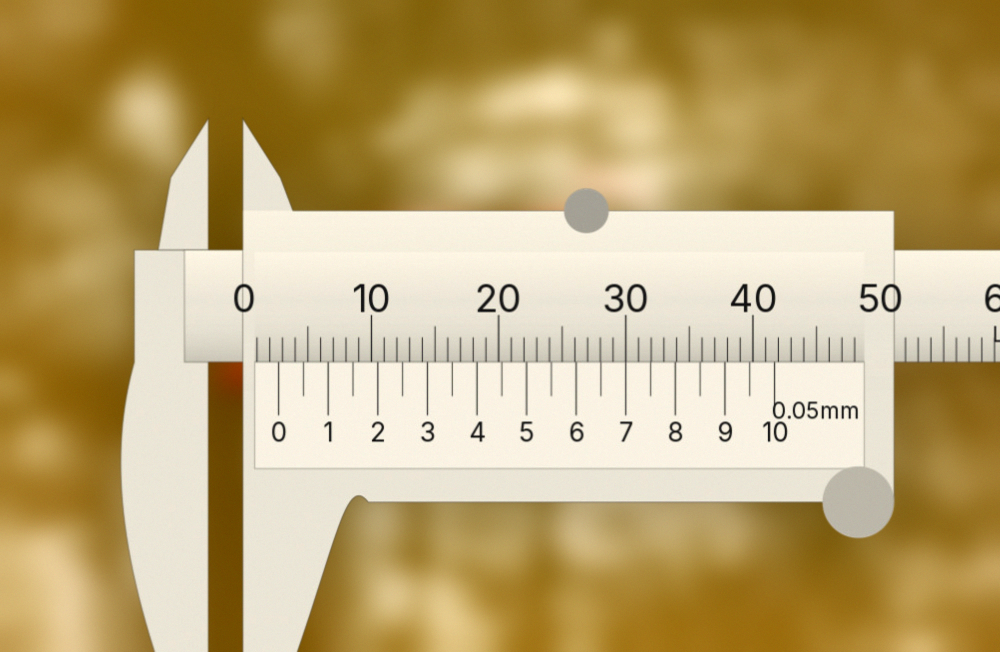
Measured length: 2.7 mm
